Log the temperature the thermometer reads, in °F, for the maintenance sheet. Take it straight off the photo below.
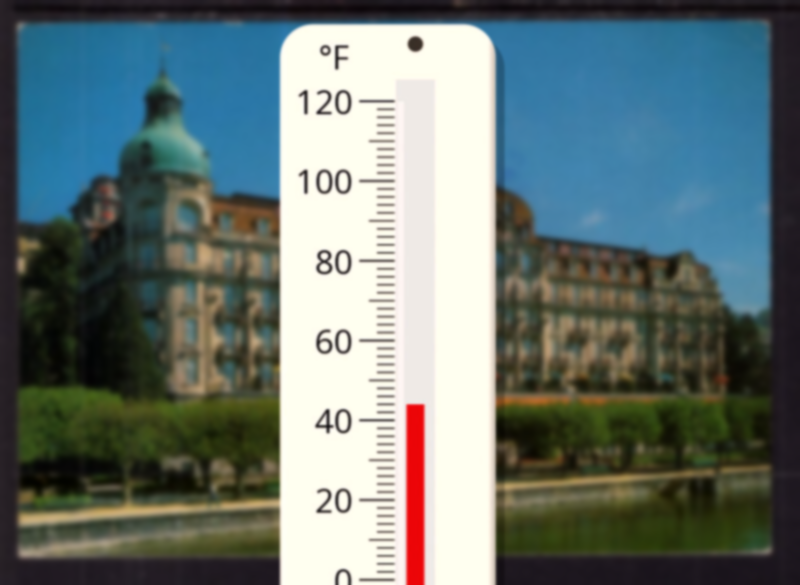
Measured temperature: 44 °F
